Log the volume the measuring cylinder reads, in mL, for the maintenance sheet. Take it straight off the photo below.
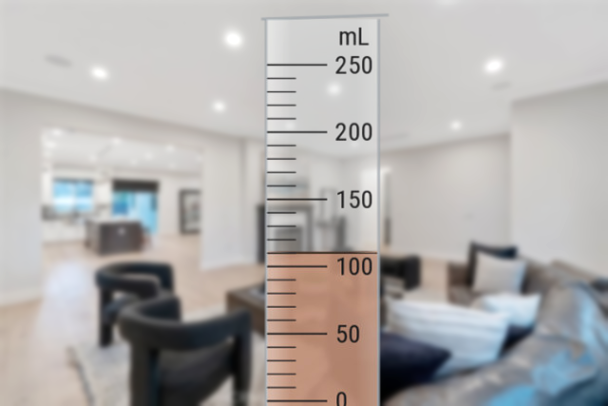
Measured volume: 110 mL
